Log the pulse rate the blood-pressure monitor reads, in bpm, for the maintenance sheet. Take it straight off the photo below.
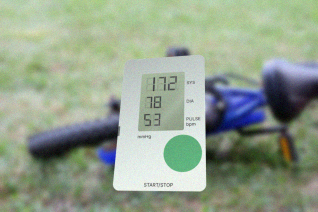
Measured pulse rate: 53 bpm
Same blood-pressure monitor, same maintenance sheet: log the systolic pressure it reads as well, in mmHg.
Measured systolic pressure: 172 mmHg
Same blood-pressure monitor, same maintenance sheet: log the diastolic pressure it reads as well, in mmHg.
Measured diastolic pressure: 78 mmHg
